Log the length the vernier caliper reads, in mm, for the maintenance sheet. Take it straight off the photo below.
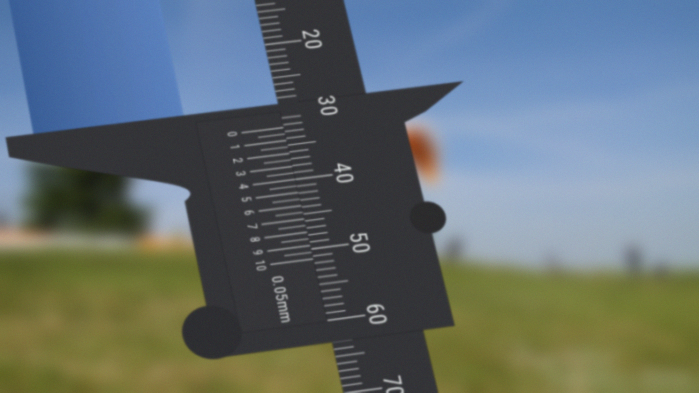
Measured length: 32.4 mm
